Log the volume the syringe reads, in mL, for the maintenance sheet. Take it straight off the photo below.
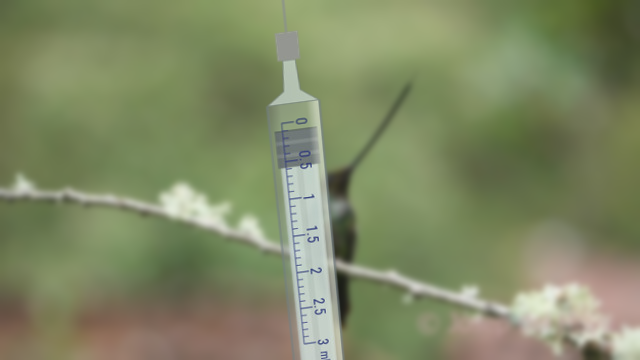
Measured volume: 0.1 mL
